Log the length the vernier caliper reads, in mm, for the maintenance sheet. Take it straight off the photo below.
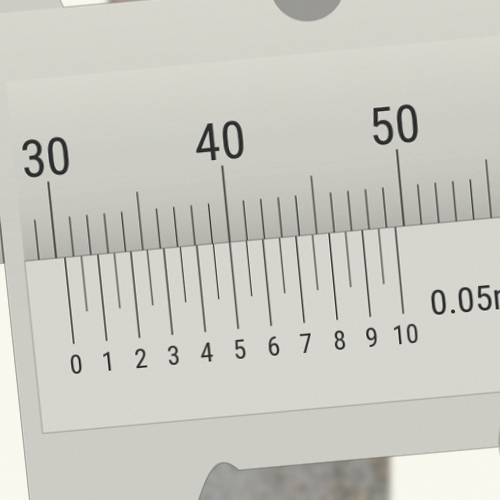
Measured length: 30.5 mm
